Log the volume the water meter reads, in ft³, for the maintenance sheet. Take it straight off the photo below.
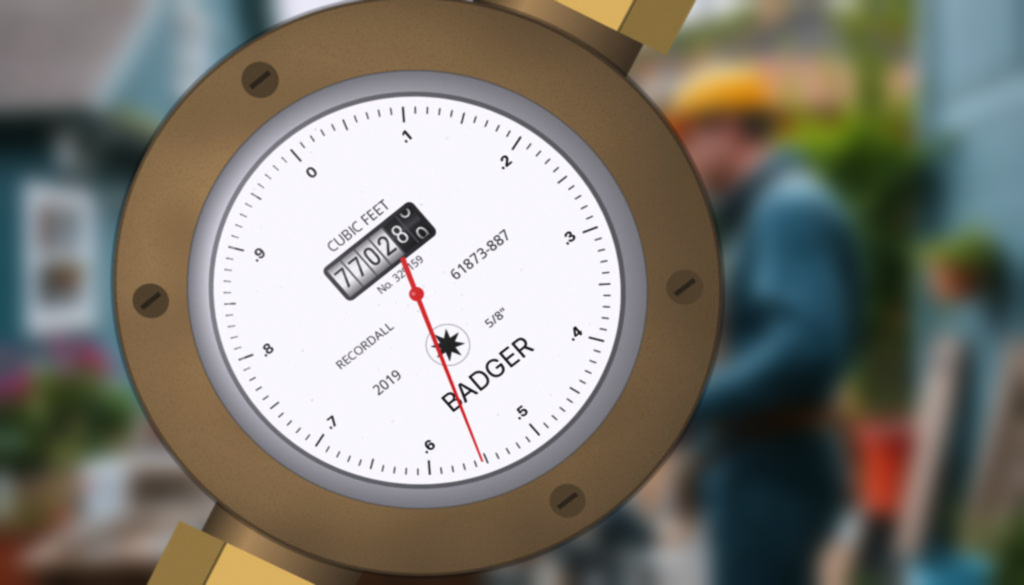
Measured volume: 770288.55 ft³
